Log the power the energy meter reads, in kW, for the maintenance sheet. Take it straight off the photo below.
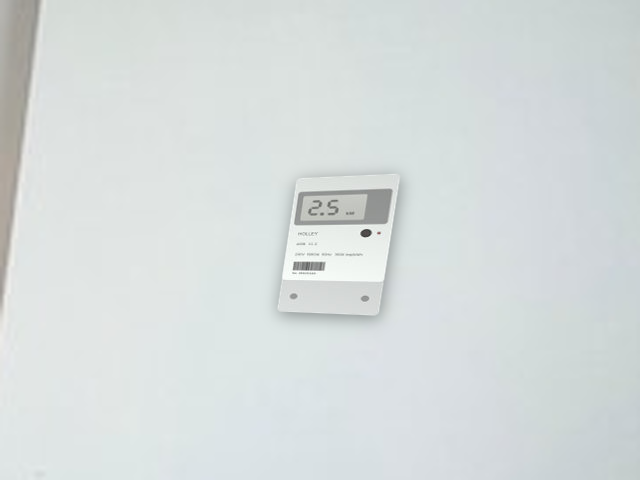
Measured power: 2.5 kW
